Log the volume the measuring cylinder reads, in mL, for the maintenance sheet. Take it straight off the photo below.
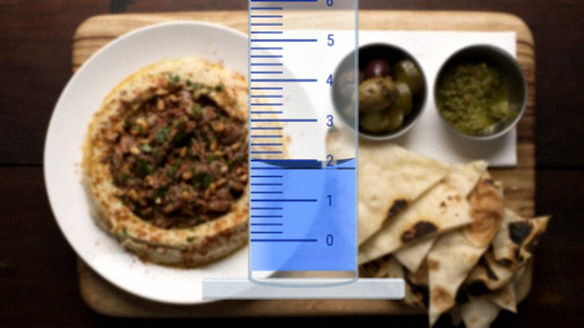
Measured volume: 1.8 mL
